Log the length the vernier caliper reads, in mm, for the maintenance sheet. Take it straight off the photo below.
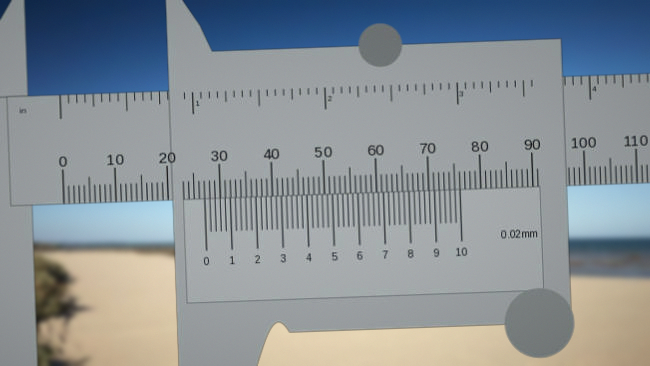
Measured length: 27.0 mm
